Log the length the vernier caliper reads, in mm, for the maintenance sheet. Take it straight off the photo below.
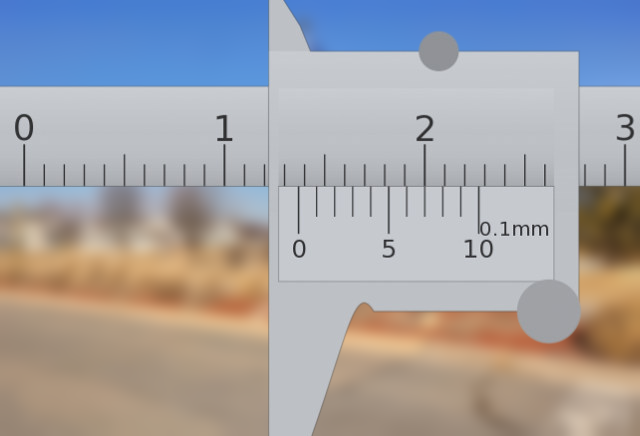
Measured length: 13.7 mm
